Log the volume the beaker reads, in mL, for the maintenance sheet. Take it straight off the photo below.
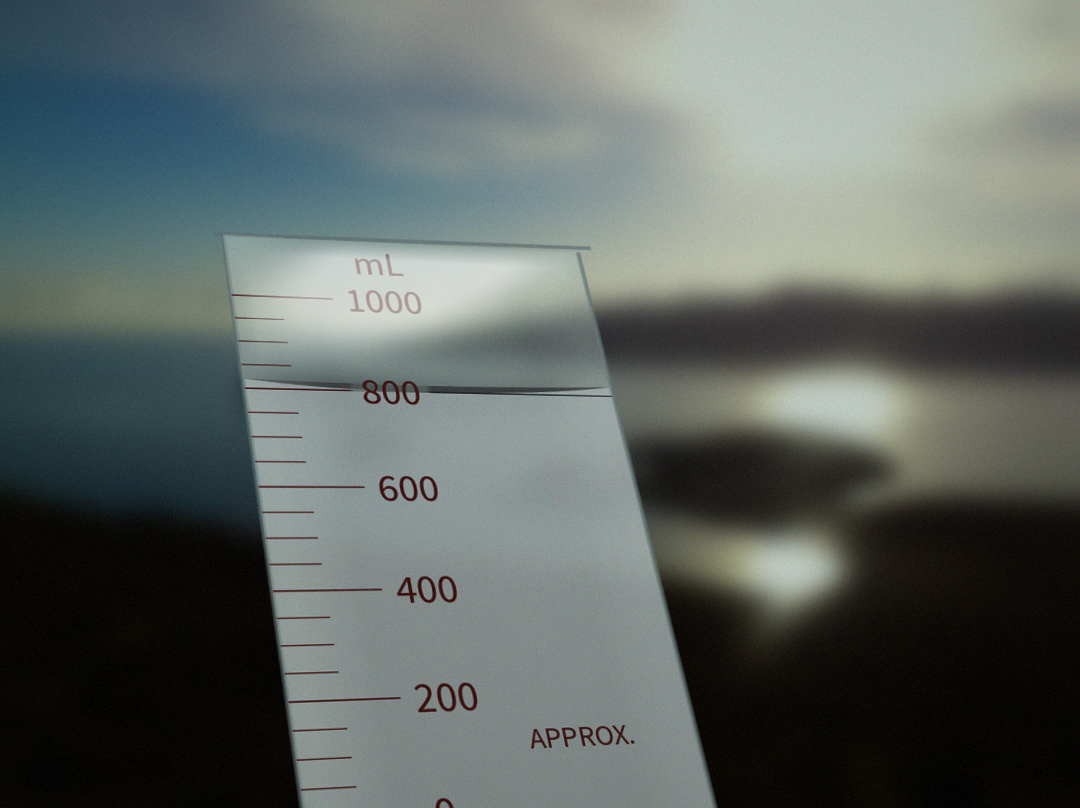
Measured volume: 800 mL
